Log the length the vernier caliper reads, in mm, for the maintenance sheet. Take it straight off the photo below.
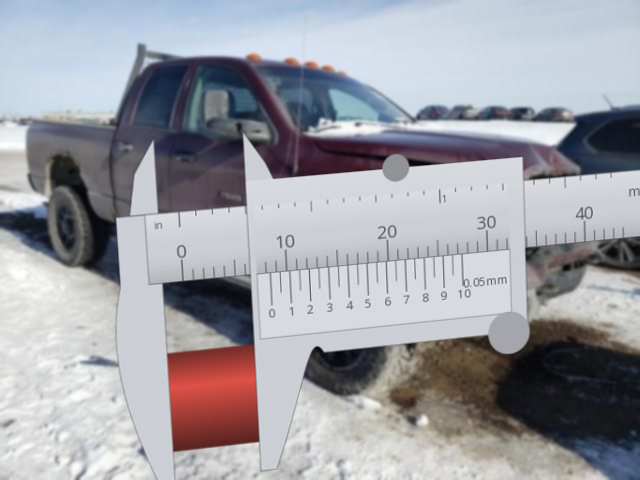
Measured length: 8.4 mm
